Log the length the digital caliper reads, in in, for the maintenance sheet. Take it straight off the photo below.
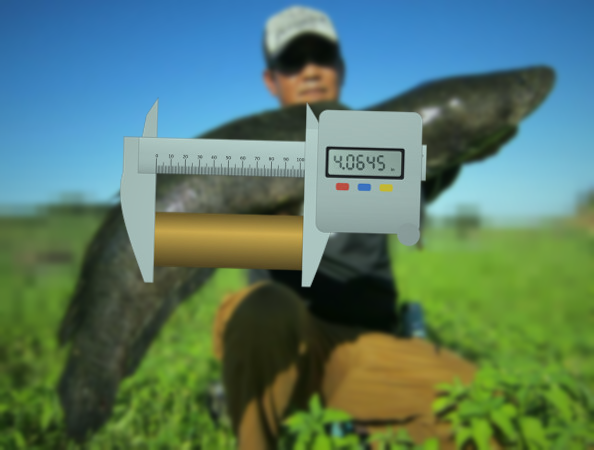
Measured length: 4.0645 in
